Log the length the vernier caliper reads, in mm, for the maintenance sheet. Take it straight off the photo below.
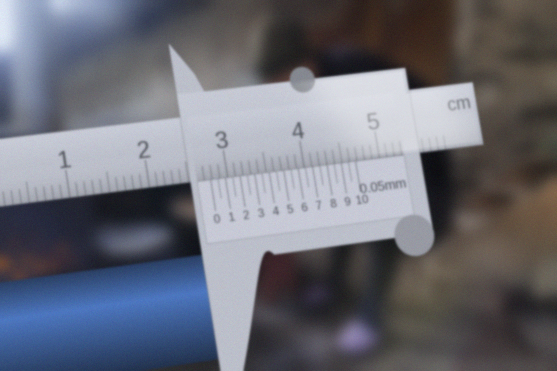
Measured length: 27.8 mm
